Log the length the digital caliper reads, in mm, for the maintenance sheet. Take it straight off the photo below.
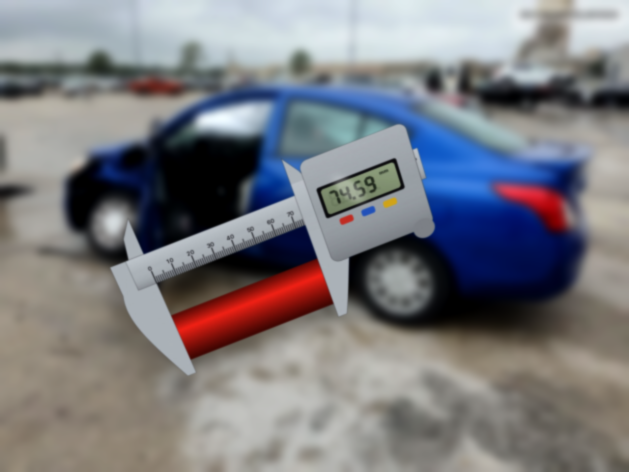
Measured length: 74.59 mm
